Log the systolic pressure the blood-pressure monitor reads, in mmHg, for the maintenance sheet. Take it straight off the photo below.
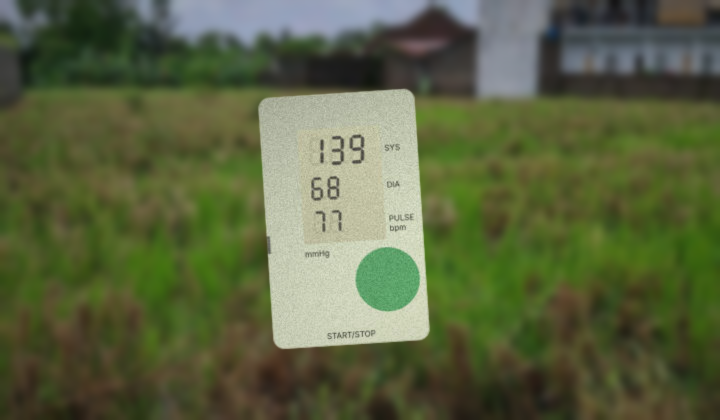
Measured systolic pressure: 139 mmHg
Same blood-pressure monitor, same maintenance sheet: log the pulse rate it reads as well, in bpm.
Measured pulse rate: 77 bpm
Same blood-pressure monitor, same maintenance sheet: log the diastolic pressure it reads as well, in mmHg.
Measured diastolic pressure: 68 mmHg
